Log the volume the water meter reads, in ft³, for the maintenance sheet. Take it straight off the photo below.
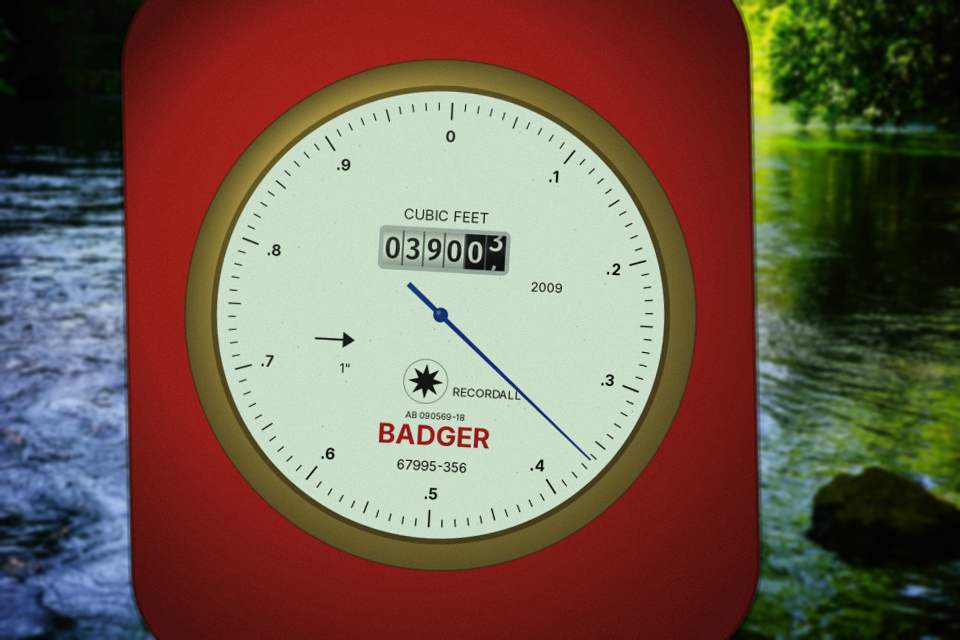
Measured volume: 39003.36 ft³
